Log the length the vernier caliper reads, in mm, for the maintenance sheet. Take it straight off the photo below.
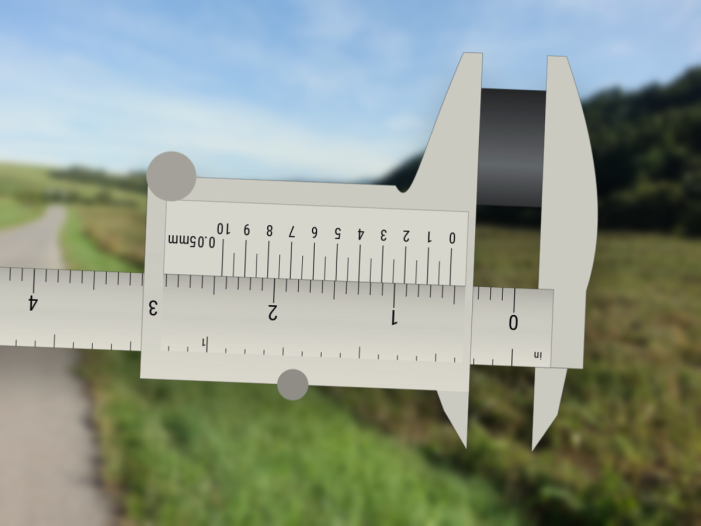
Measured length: 5.4 mm
